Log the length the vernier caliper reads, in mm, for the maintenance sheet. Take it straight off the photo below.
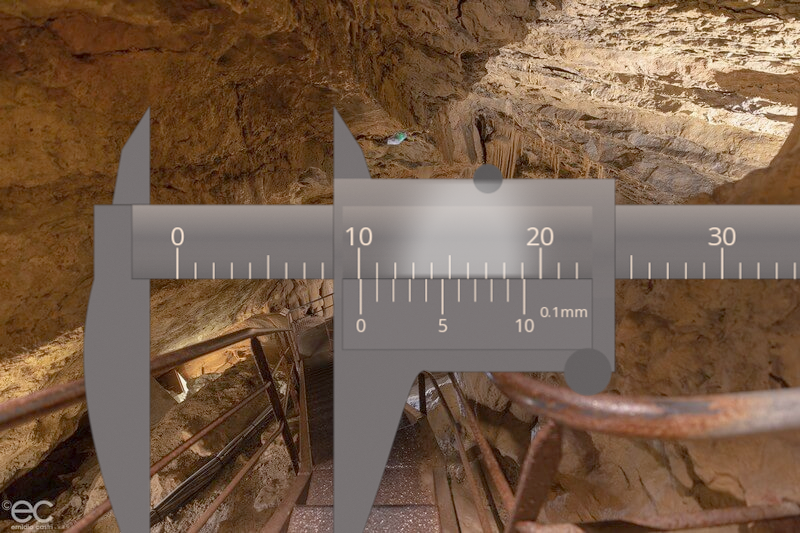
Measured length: 10.1 mm
